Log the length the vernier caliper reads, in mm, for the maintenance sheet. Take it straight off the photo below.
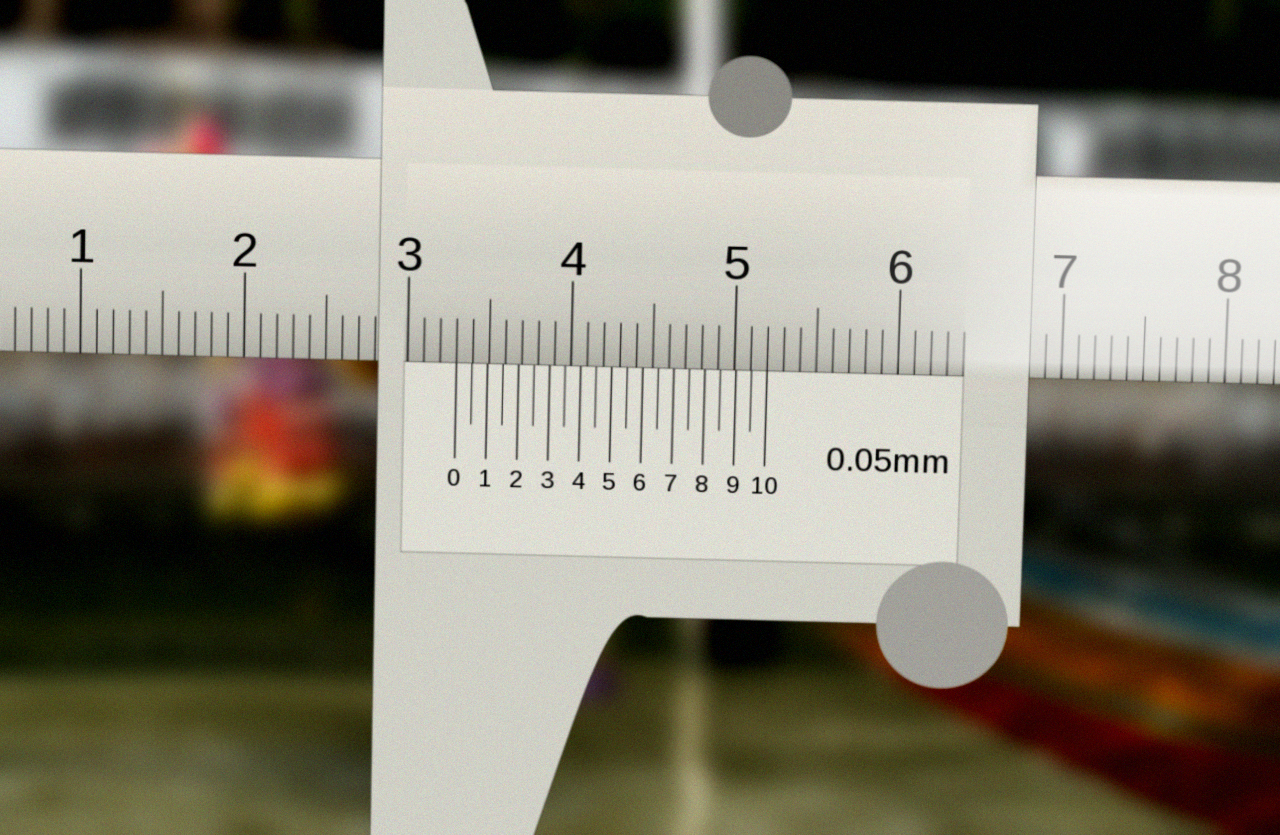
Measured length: 33.0 mm
